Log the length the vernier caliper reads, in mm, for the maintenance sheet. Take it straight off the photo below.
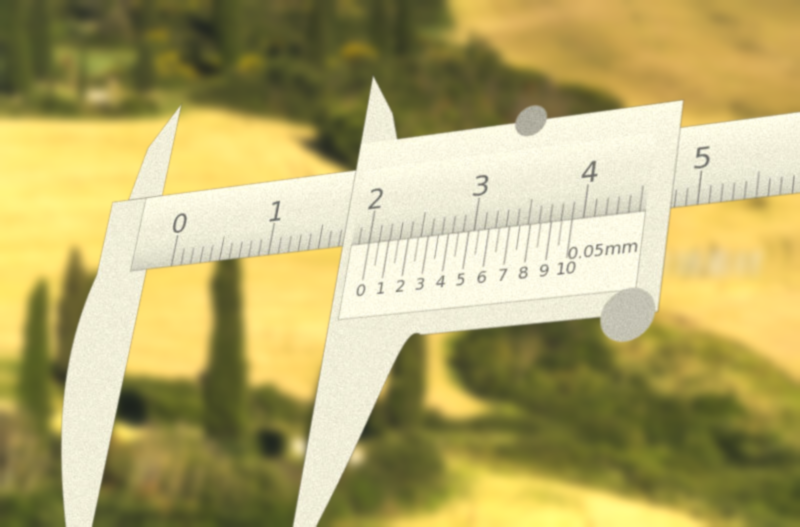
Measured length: 20.0 mm
